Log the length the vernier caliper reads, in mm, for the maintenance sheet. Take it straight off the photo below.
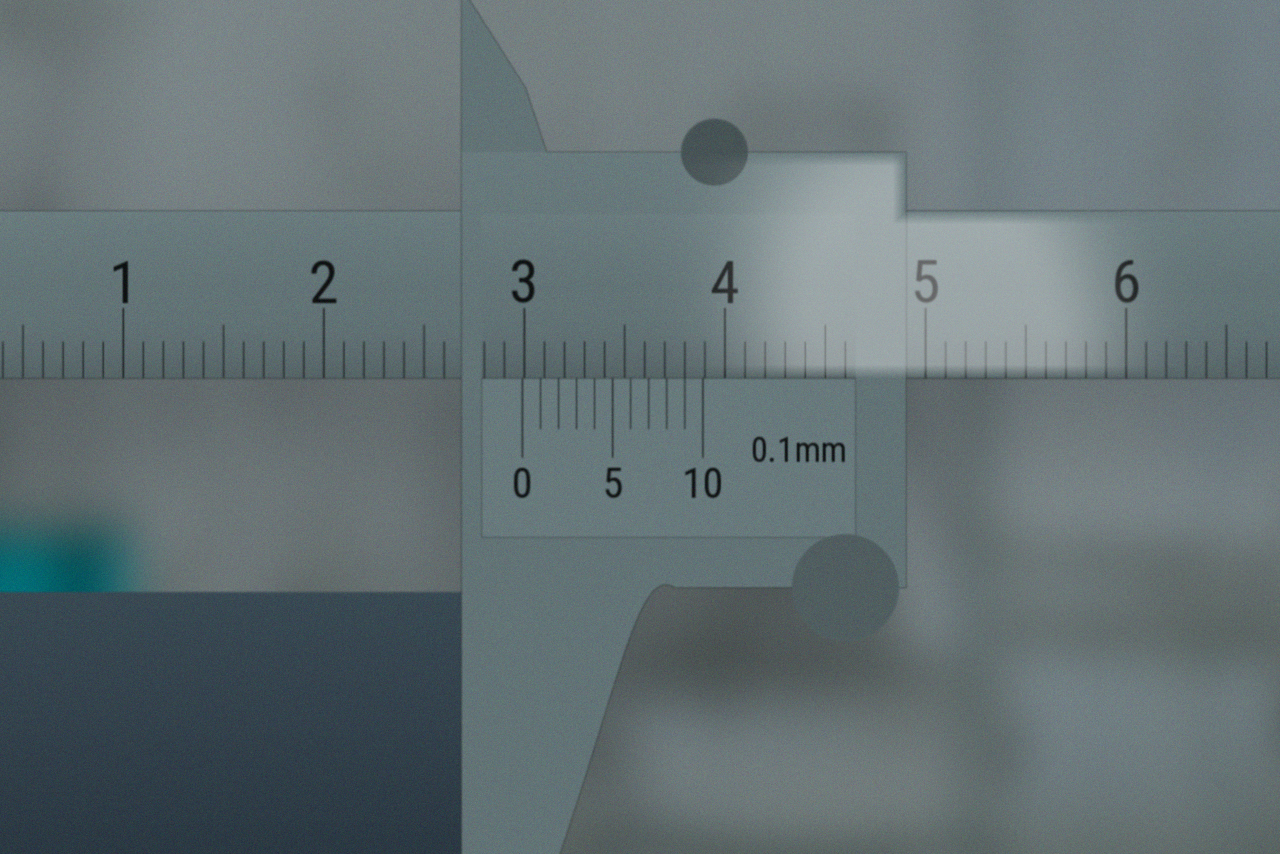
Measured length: 29.9 mm
